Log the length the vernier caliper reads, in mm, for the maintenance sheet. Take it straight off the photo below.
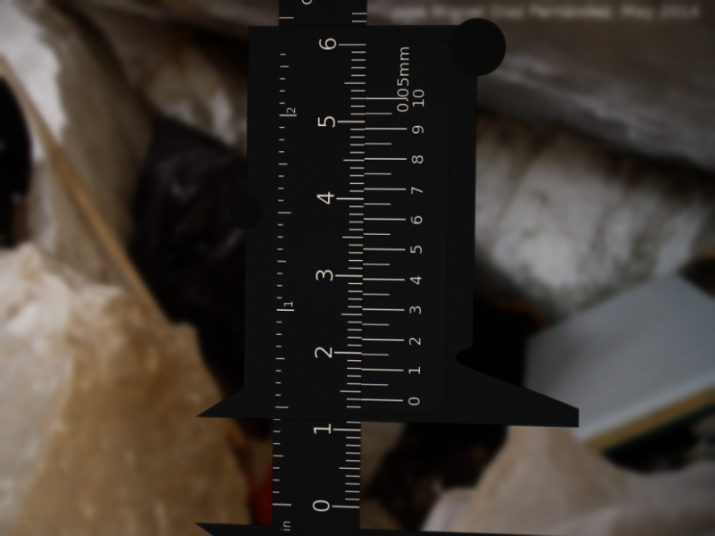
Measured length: 14.0 mm
